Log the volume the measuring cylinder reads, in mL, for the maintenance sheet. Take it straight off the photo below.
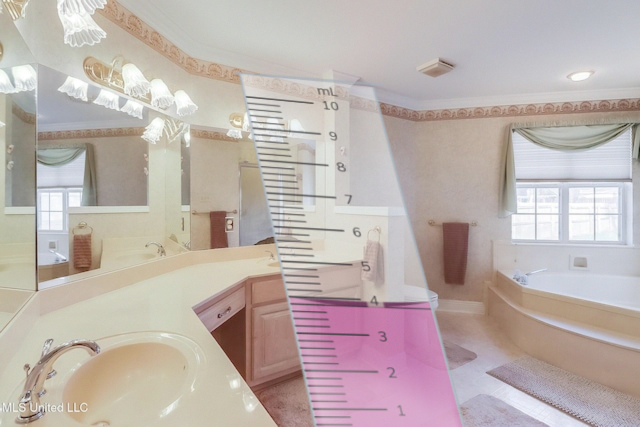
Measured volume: 3.8 mL
